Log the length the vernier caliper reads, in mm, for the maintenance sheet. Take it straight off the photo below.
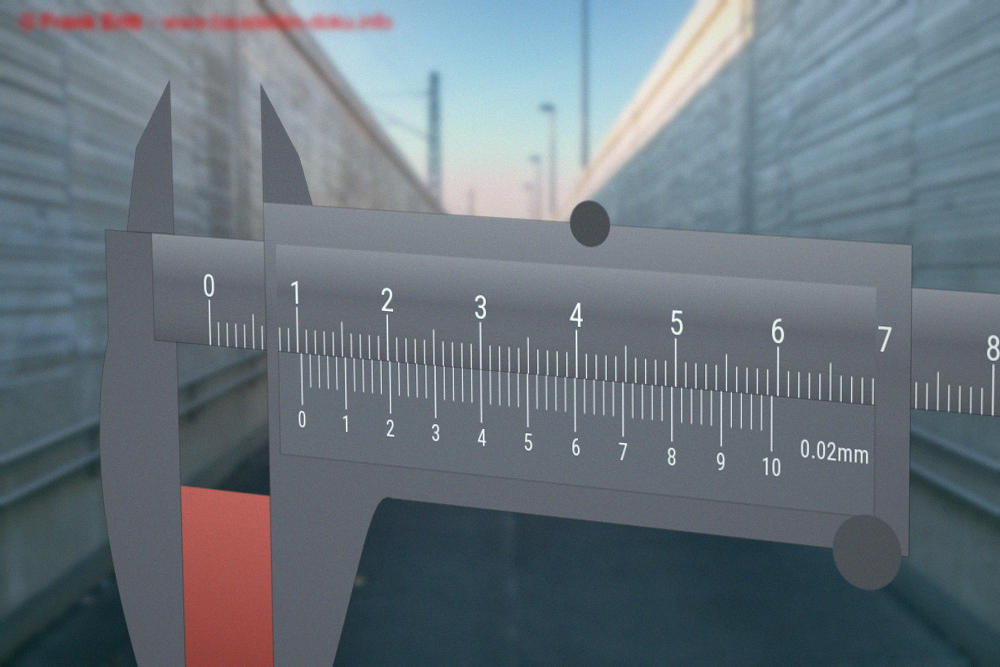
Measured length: 10.4 mm
